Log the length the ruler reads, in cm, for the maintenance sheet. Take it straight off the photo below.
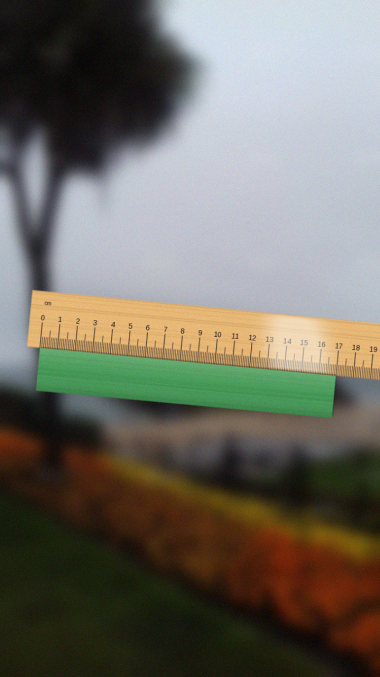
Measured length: 17 cm
